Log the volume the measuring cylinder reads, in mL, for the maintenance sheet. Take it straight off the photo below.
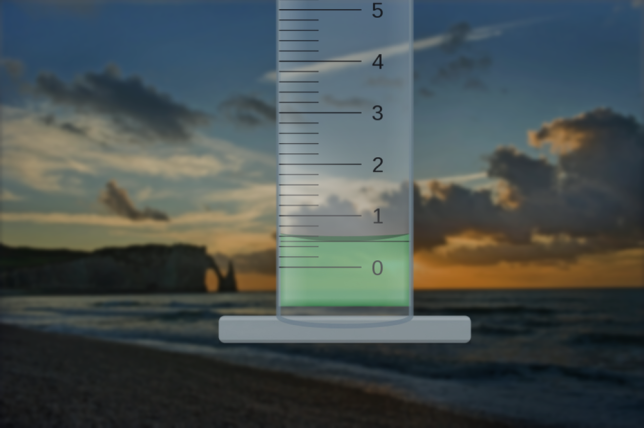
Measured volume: 0.5 mL
